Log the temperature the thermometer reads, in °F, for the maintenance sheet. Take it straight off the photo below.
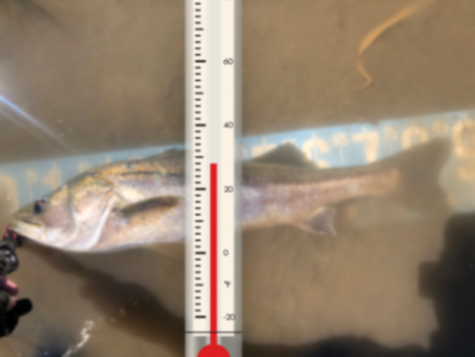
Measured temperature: 28 °F
